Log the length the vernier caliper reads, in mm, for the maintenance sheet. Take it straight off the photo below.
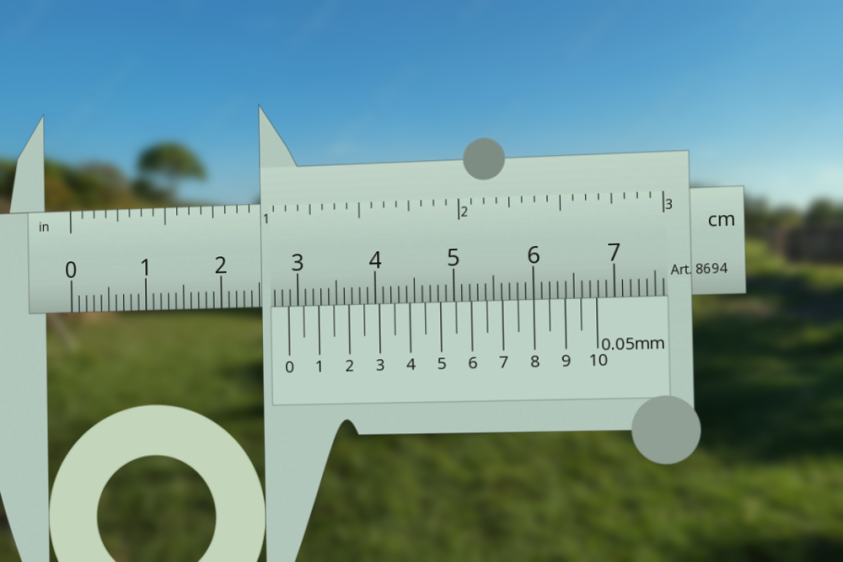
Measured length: 28.8 mm
